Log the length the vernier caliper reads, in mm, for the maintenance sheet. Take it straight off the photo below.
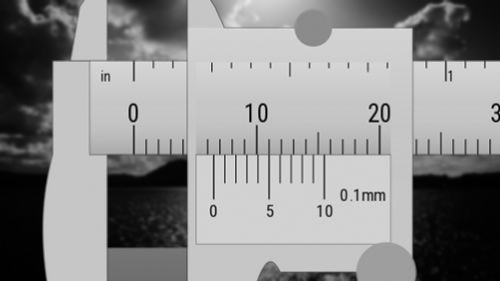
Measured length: 6.5 mm
